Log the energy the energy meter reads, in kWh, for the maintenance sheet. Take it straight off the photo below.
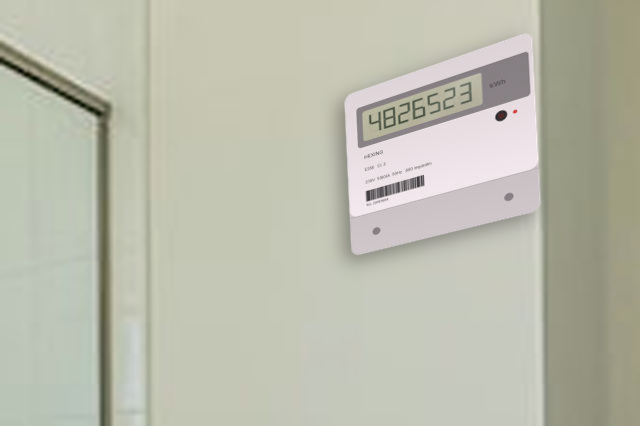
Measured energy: 4826523 kWh
